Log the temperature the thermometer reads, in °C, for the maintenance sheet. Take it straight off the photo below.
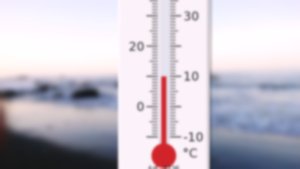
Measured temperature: 10 °C
